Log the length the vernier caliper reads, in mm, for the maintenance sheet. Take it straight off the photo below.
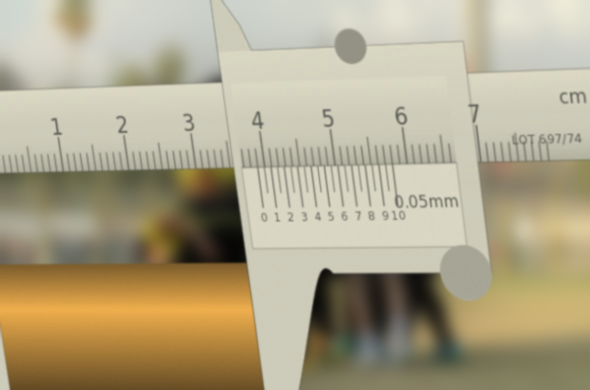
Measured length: 39.0 mm
